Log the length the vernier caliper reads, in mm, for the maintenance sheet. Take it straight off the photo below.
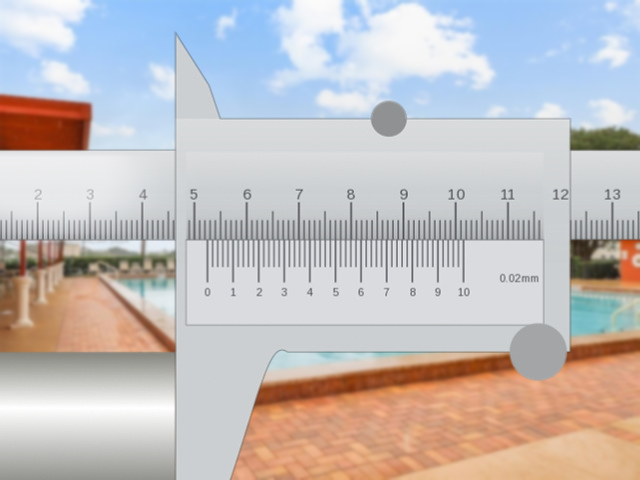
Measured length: 52.5 mm
